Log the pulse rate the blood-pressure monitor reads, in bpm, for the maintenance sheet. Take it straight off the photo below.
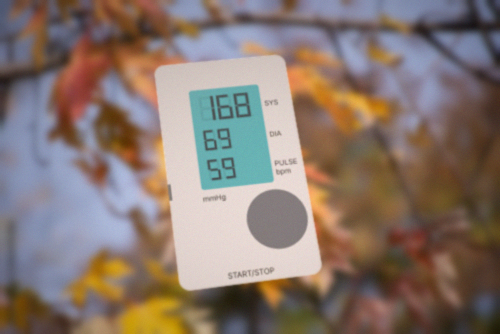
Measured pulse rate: 59 bpm
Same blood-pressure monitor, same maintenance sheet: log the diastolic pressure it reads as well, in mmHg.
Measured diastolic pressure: 69 mmHg
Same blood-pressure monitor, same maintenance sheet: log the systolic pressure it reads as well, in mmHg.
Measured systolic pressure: 168 mmHg
